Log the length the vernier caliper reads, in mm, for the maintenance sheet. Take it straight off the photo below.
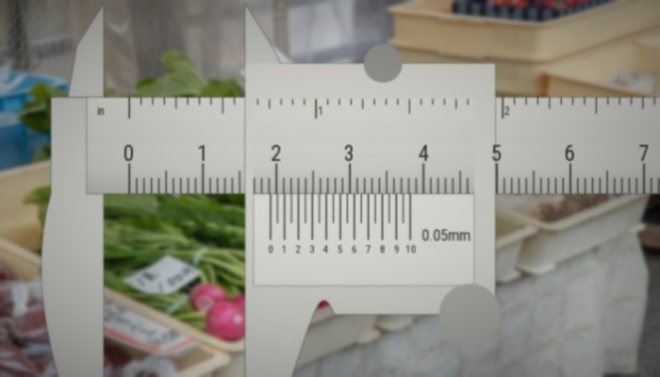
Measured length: 19.2 mm
